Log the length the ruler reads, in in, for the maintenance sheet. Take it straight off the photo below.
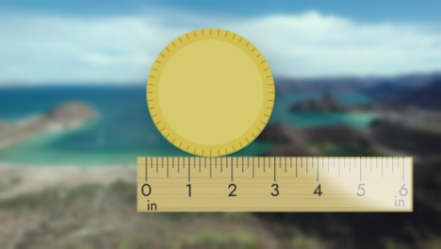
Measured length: 3 in
